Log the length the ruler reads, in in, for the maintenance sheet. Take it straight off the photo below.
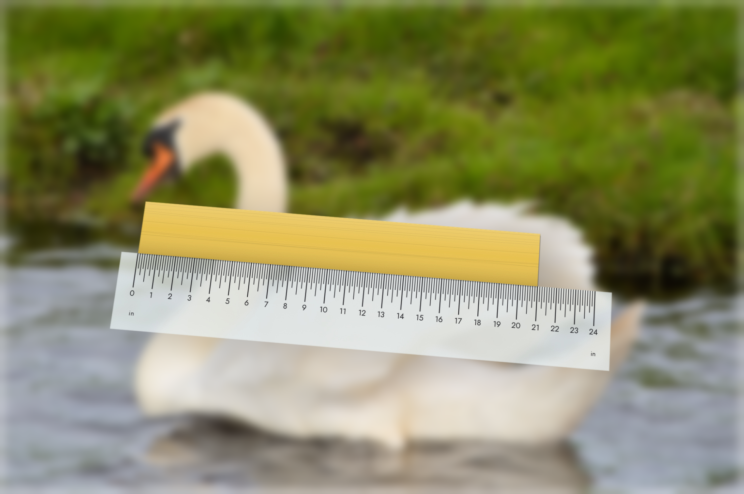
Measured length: 21 in
